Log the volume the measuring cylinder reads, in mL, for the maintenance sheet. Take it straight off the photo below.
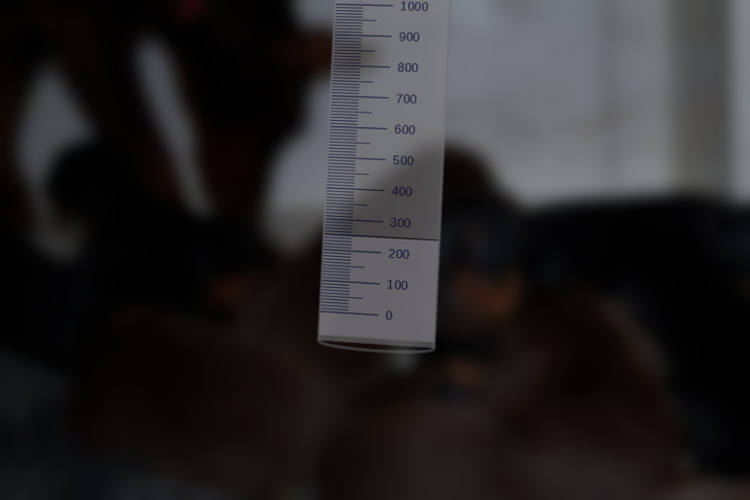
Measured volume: 250 mL
